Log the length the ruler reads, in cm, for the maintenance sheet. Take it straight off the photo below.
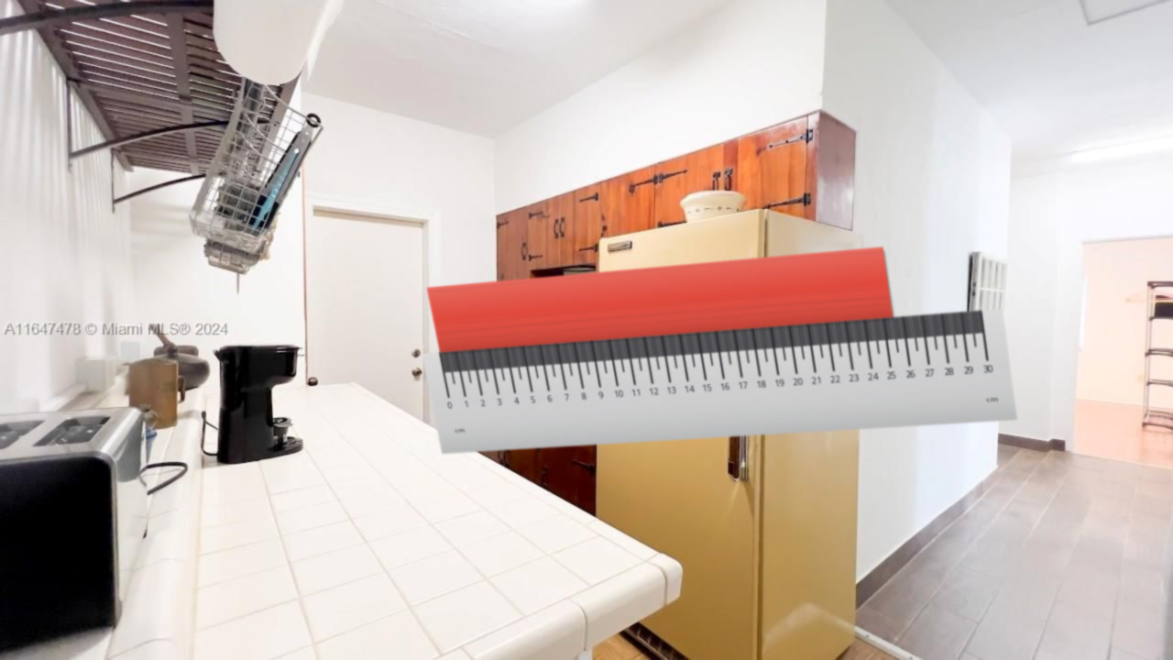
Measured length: 25.5 cm
